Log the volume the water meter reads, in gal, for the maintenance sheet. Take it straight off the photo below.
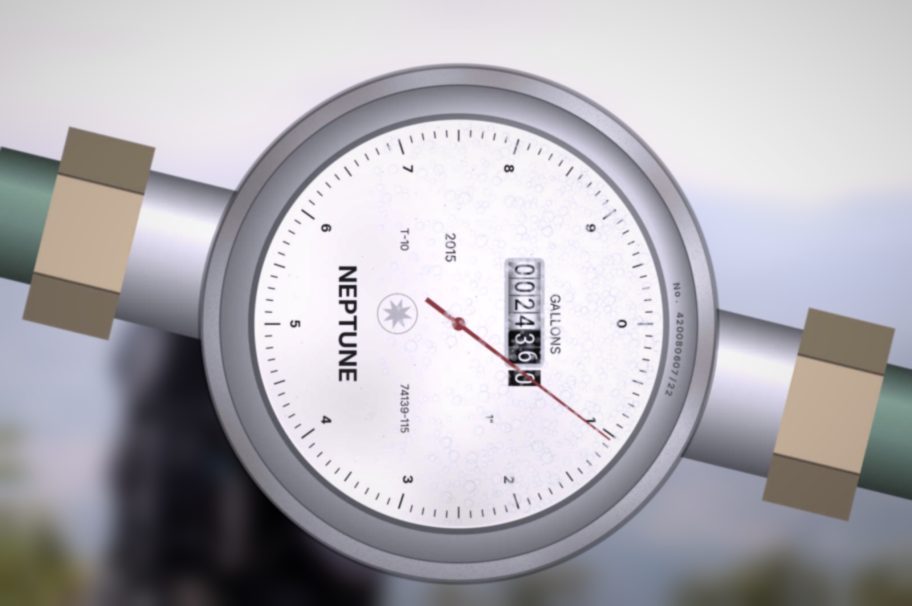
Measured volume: 24361.0 gal
